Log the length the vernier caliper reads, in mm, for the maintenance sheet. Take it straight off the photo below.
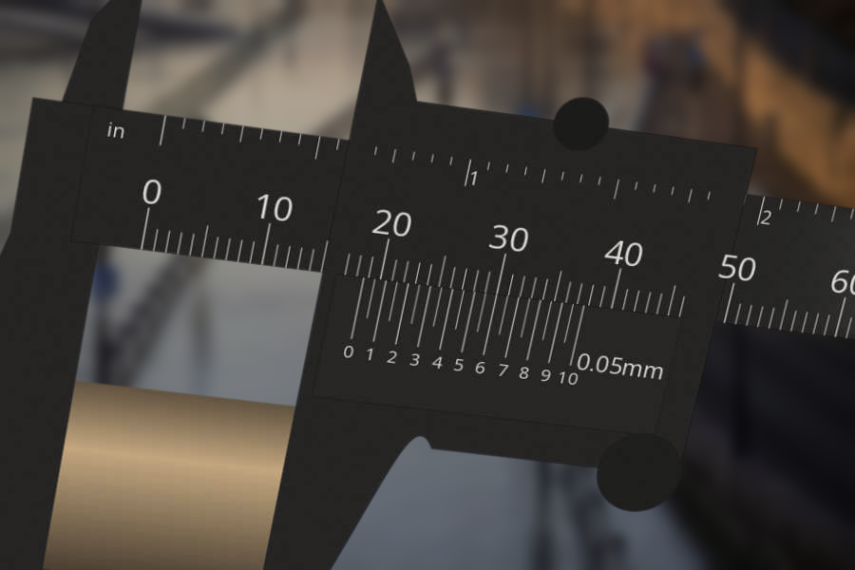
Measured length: 18.6 mm
